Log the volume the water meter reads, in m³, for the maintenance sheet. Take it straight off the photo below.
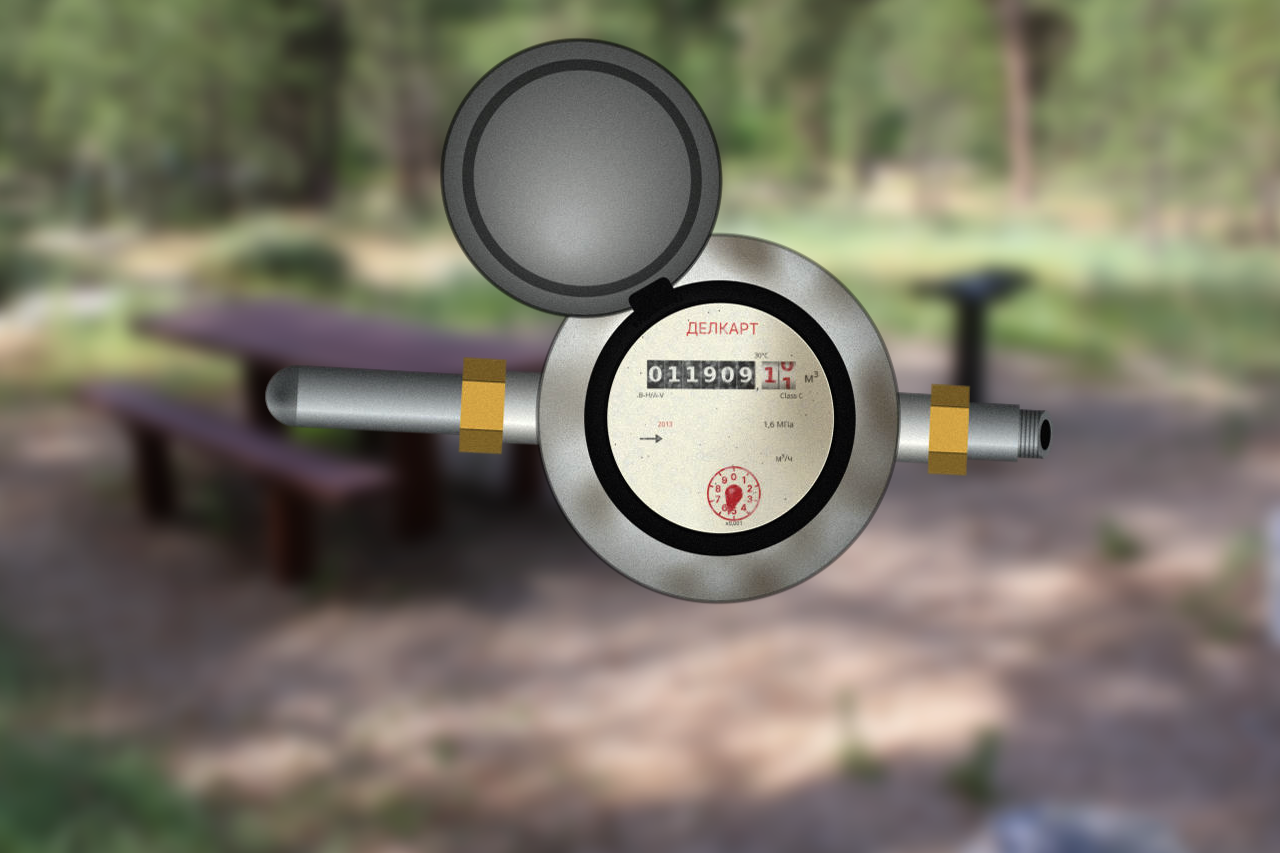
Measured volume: 11909.105 m³
